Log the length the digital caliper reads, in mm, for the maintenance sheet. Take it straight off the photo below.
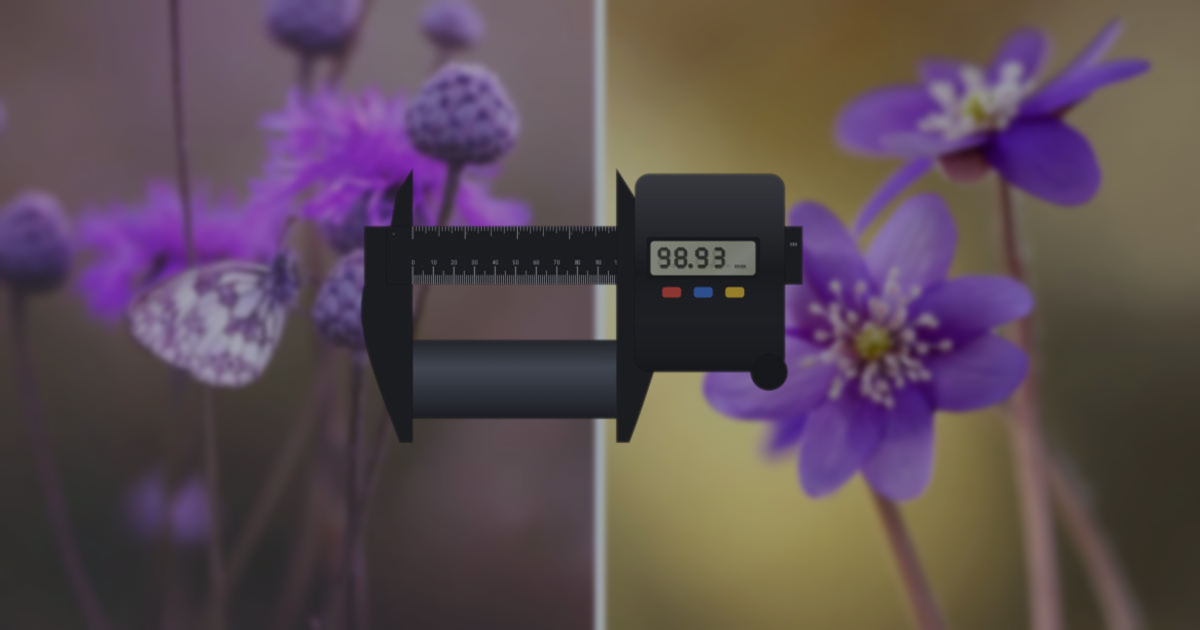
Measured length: 98.93 mm
